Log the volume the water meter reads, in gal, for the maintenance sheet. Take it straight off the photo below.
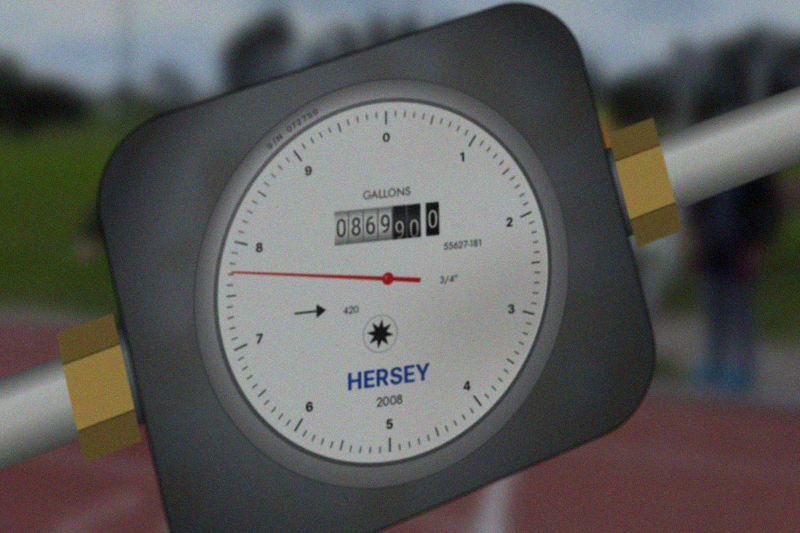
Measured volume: 869897.7 gal
